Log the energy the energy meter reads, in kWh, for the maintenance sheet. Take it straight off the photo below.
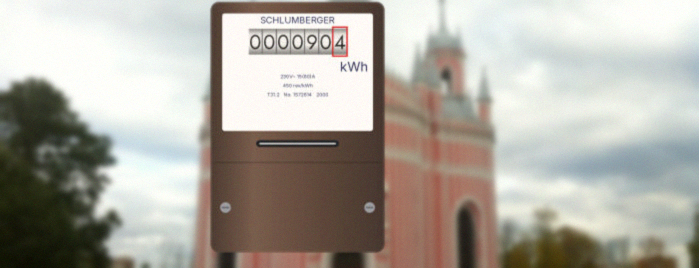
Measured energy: 90.4 kWh
